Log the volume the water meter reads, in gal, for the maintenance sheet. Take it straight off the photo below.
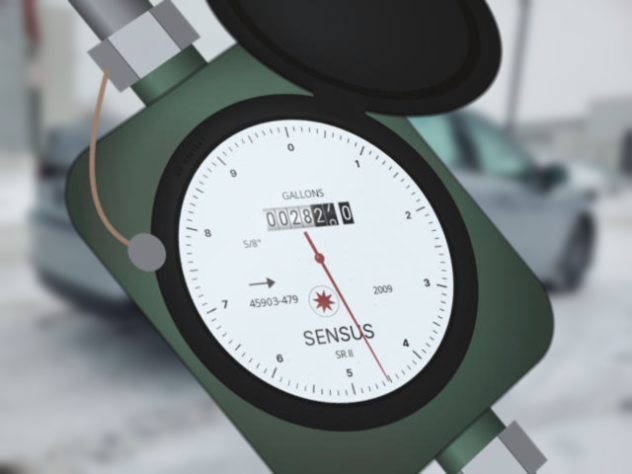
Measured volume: 28274.5 gal
